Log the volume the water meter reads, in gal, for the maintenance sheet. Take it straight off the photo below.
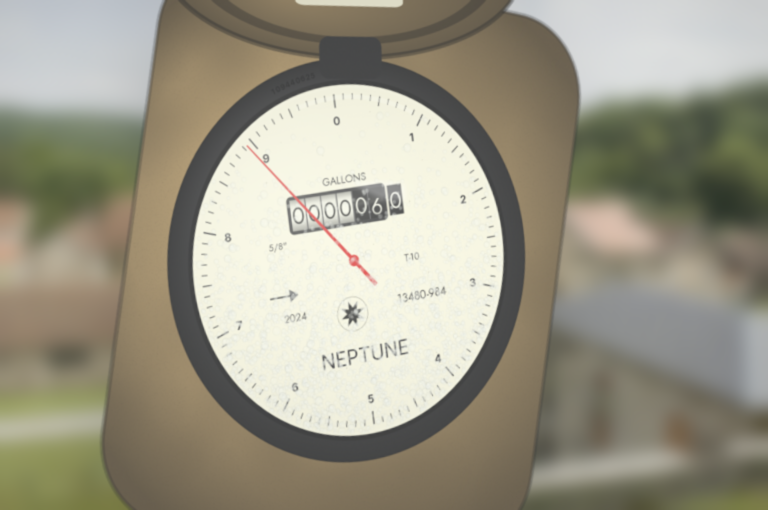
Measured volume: 58.9 gal
